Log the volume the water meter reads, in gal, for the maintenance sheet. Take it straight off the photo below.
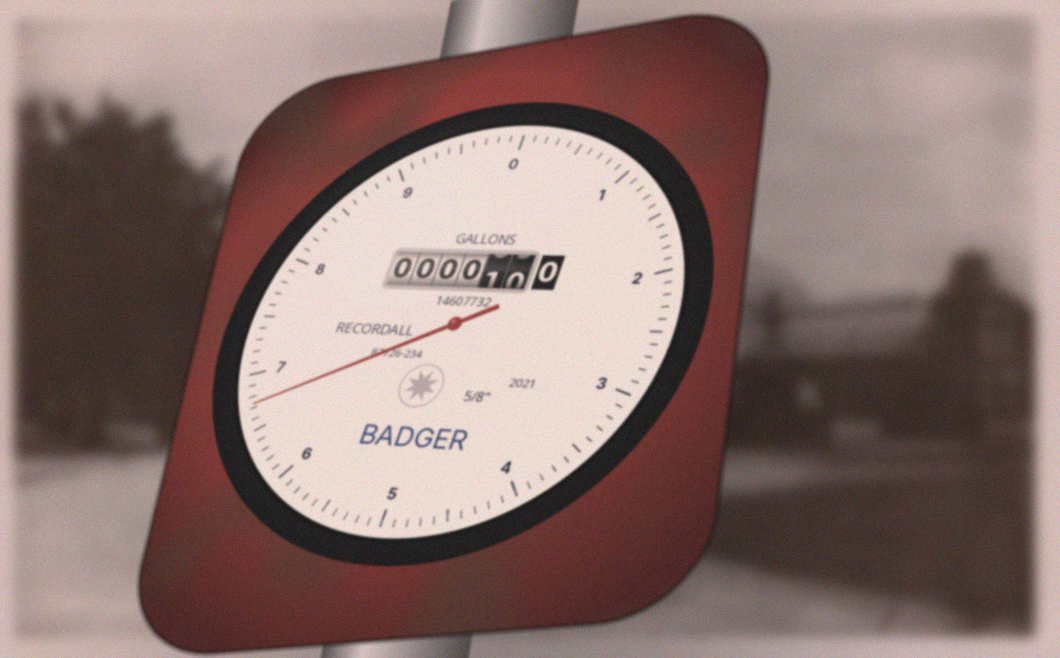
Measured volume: 96.7 gal
